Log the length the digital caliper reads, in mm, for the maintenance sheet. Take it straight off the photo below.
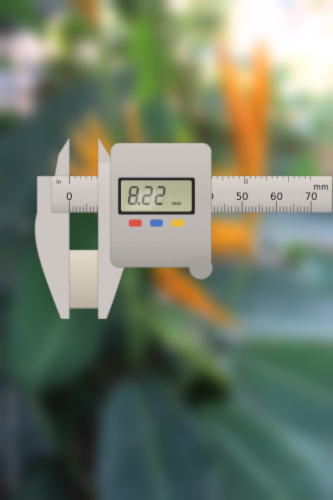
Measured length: 8.22 mm
